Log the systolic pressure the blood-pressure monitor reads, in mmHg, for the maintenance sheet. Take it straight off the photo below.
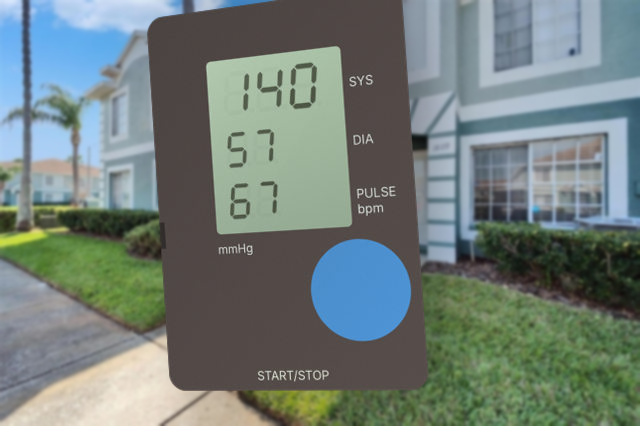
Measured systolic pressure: 140 mmHg
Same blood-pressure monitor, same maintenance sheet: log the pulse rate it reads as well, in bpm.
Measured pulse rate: 67 bpm
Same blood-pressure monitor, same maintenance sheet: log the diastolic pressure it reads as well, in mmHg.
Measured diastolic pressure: 57 mmHg
